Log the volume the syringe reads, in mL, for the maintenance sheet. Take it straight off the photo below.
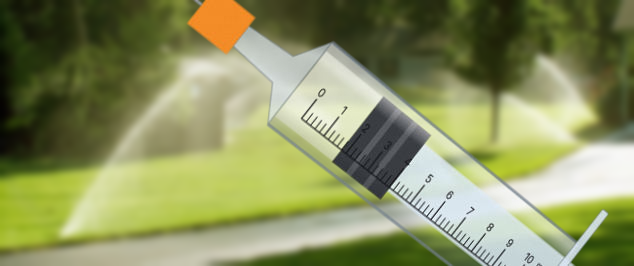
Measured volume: 1.8 mL
